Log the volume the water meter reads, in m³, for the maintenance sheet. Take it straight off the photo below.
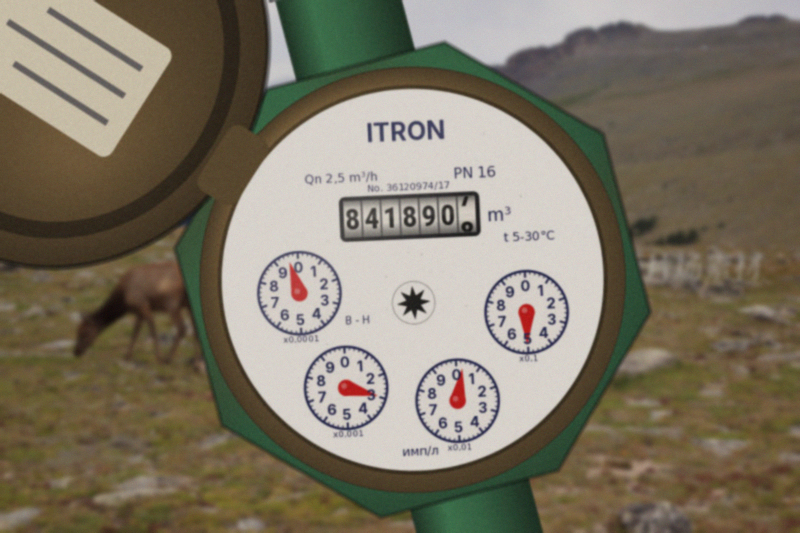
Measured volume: 8418907.5029 m³
